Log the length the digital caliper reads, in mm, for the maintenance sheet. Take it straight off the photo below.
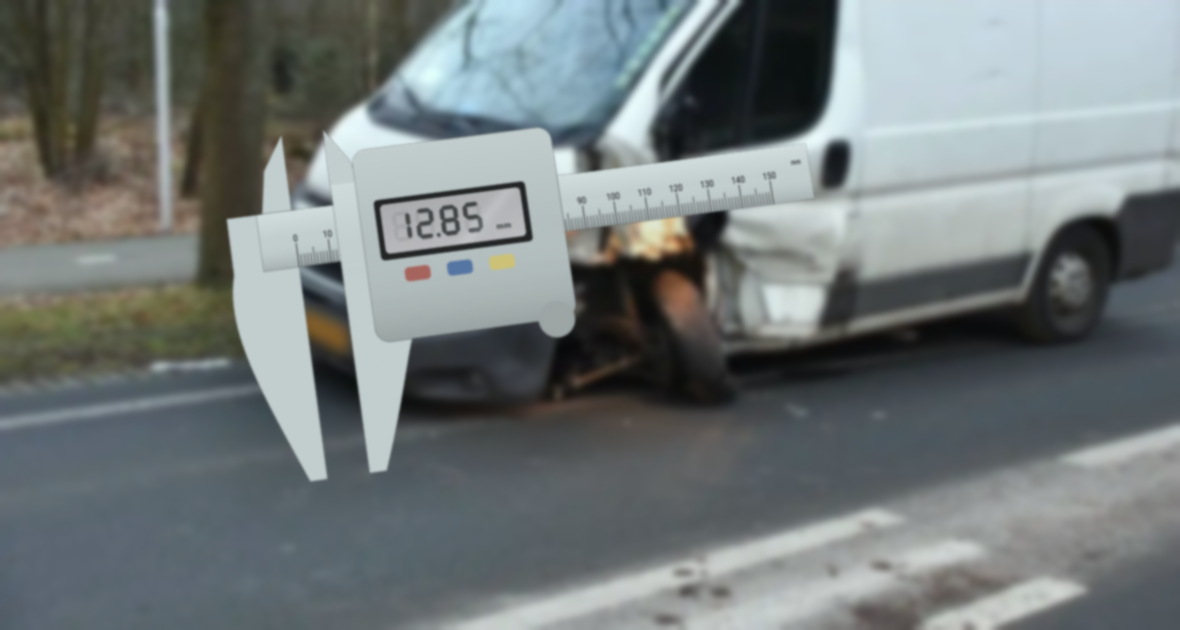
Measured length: 12.85 mm
